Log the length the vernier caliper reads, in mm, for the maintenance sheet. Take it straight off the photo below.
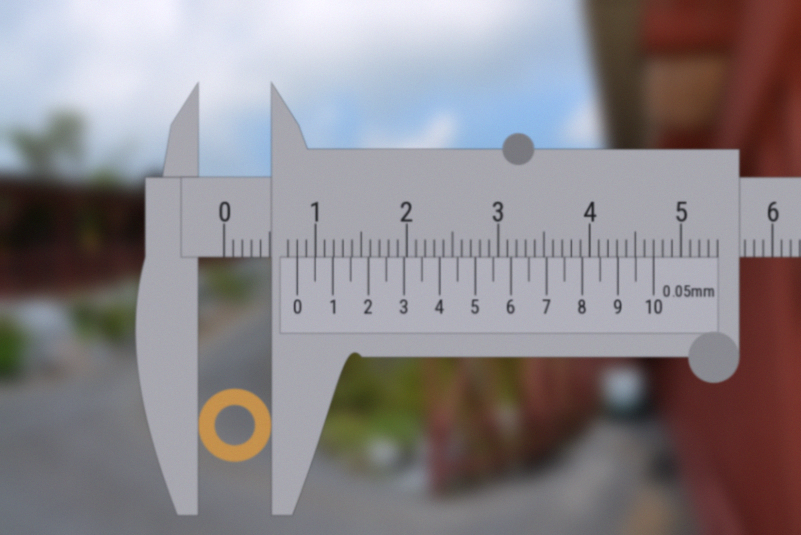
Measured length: 8.0 mm
